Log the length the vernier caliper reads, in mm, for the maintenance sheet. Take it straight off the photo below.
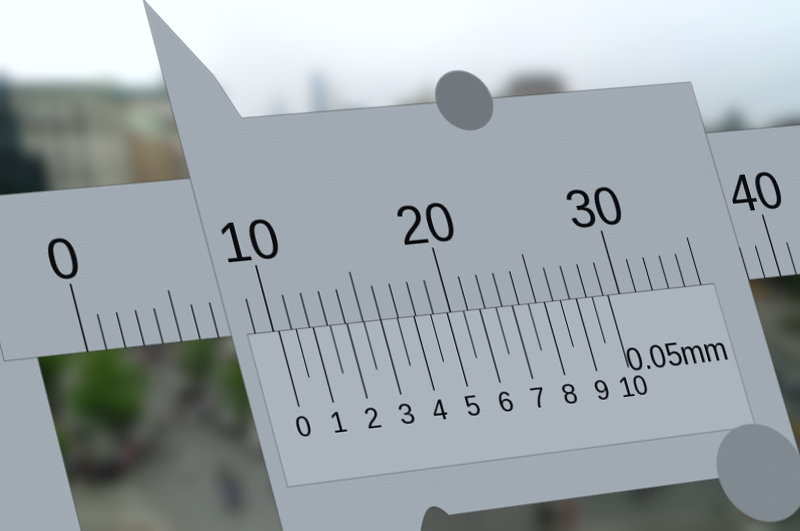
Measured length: 10.3 mm
